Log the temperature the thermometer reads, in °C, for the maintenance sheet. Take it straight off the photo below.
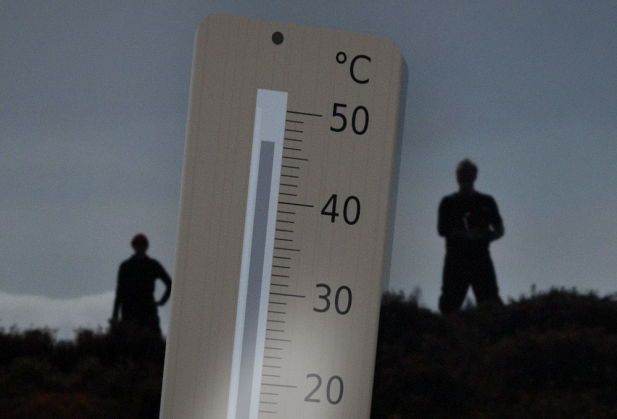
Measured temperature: 46.5 °C
